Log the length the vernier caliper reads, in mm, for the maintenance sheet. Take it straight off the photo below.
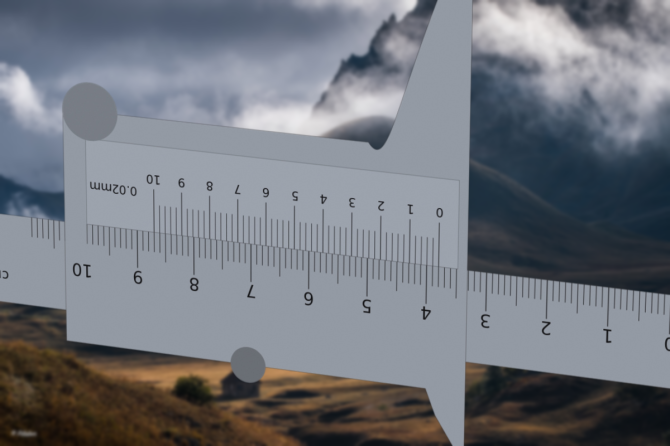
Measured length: 38.0 mm
